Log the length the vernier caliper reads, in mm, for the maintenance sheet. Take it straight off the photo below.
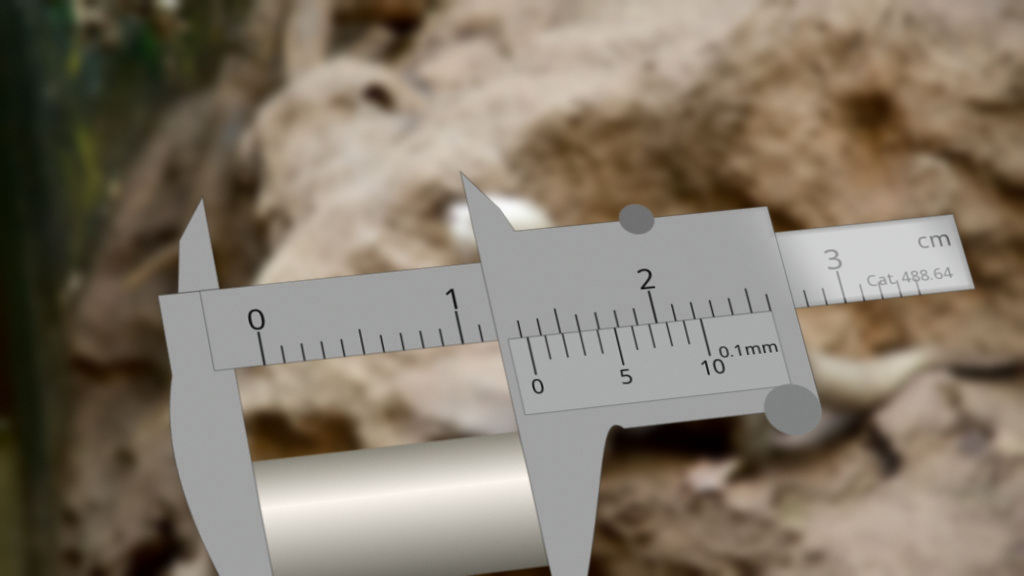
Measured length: 13.3 mm
